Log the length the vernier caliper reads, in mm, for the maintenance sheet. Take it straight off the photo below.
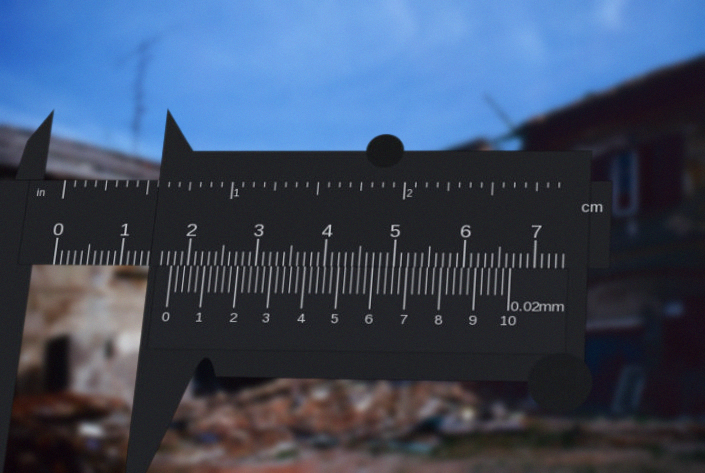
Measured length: 17.6 mm
